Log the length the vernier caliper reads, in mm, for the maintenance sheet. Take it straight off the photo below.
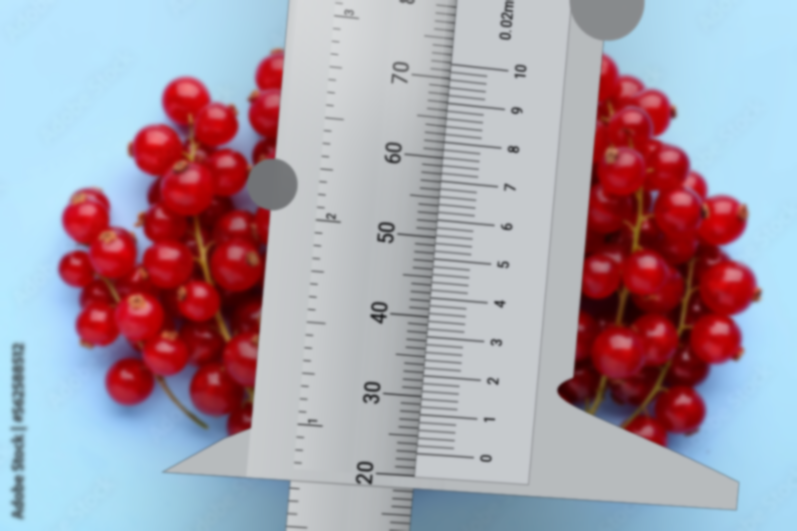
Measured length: 22.8 mm
